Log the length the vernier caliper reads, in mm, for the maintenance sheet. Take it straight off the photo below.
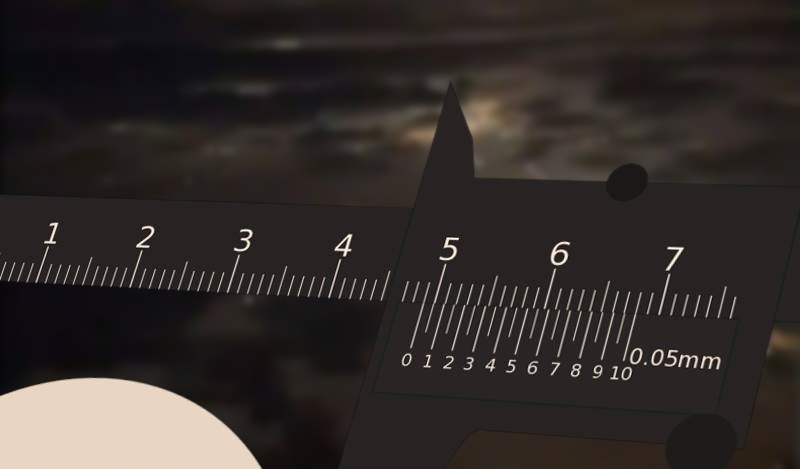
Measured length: 49.0 mm
